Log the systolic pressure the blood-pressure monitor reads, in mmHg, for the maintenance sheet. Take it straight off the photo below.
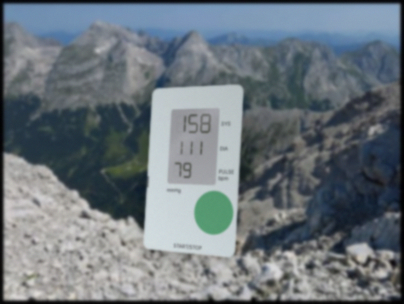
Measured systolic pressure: 158 mmHg
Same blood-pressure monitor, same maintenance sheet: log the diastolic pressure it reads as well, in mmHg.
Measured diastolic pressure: 111 mmHg
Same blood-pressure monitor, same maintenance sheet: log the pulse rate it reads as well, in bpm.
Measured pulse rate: 79 bpm
